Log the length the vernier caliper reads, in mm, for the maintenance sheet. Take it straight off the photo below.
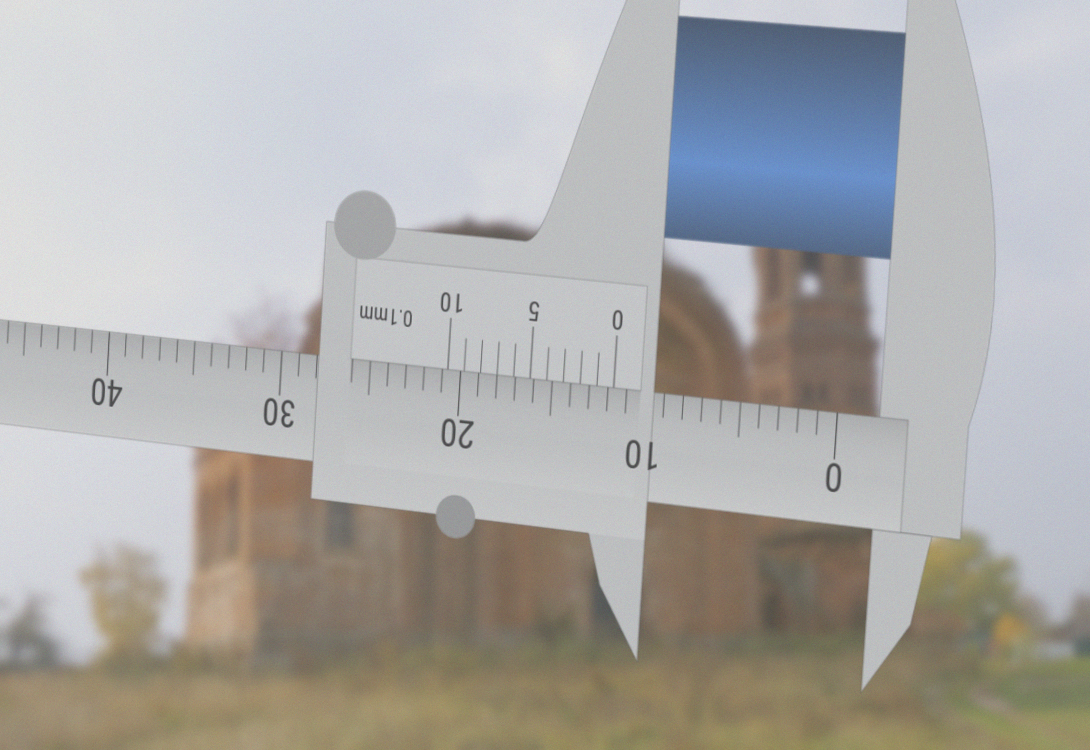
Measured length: 11.7 mm
